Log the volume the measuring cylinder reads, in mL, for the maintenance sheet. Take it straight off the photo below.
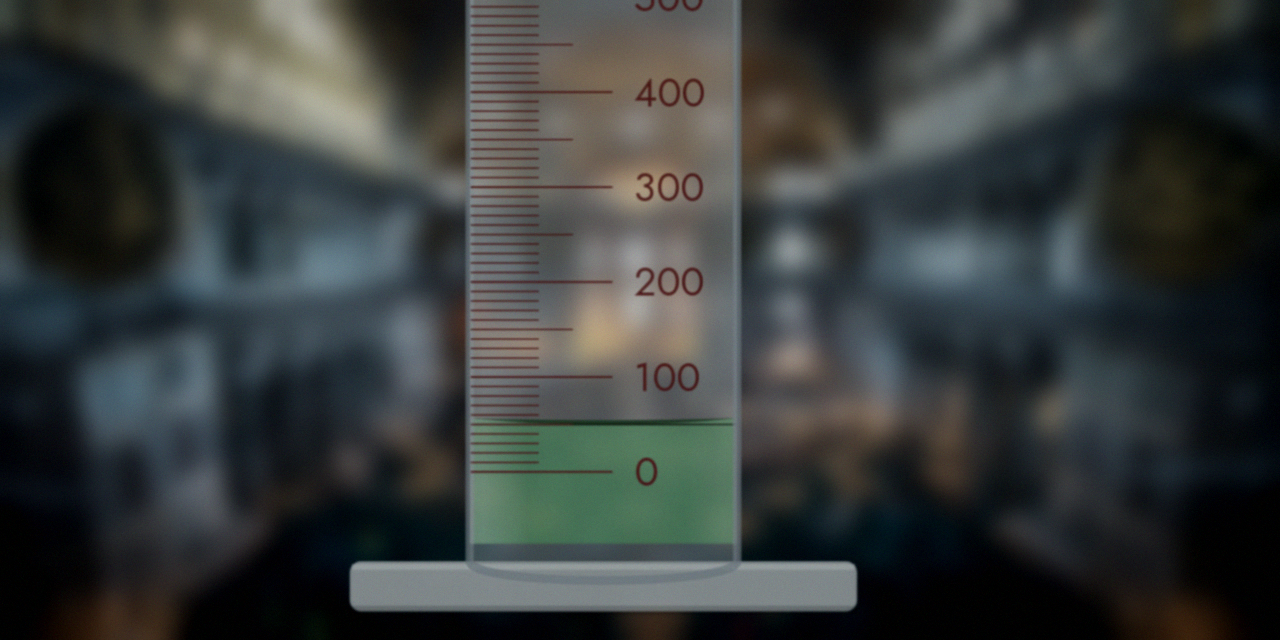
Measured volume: 50 mL
